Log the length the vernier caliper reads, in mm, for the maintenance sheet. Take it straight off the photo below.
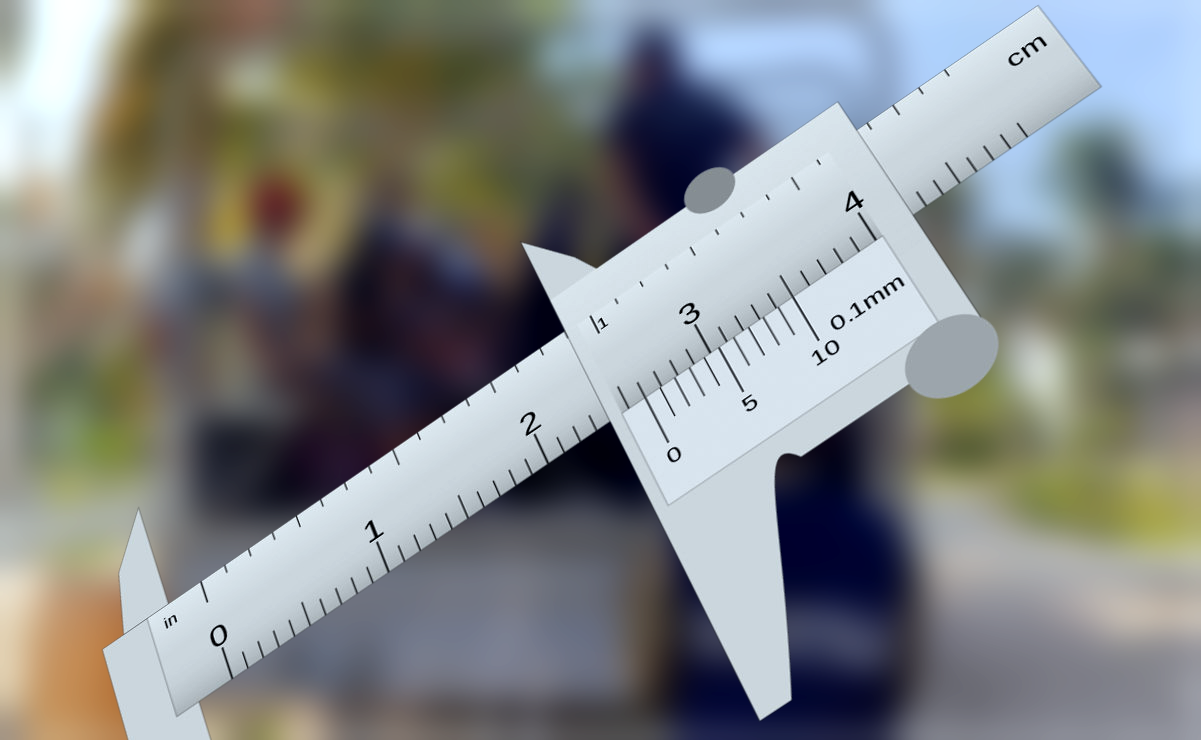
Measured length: 26.0 mm
